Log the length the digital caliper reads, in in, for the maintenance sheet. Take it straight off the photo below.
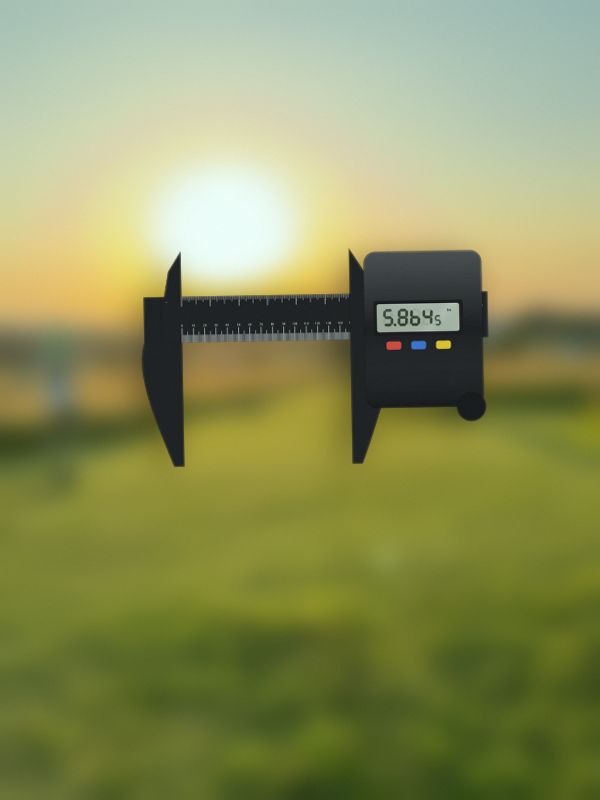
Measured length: 5.8645 in
